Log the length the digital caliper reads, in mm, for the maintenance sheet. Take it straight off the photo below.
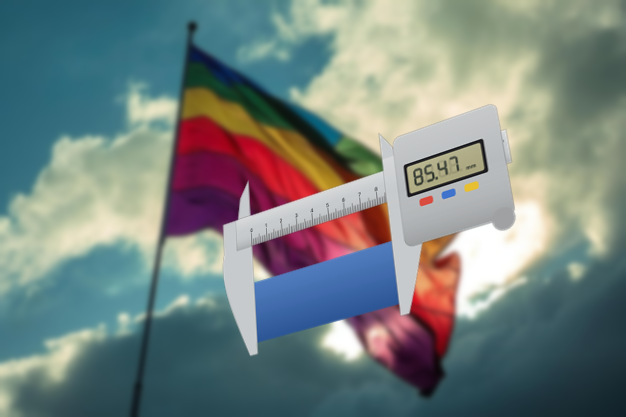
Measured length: 85.47 mm
